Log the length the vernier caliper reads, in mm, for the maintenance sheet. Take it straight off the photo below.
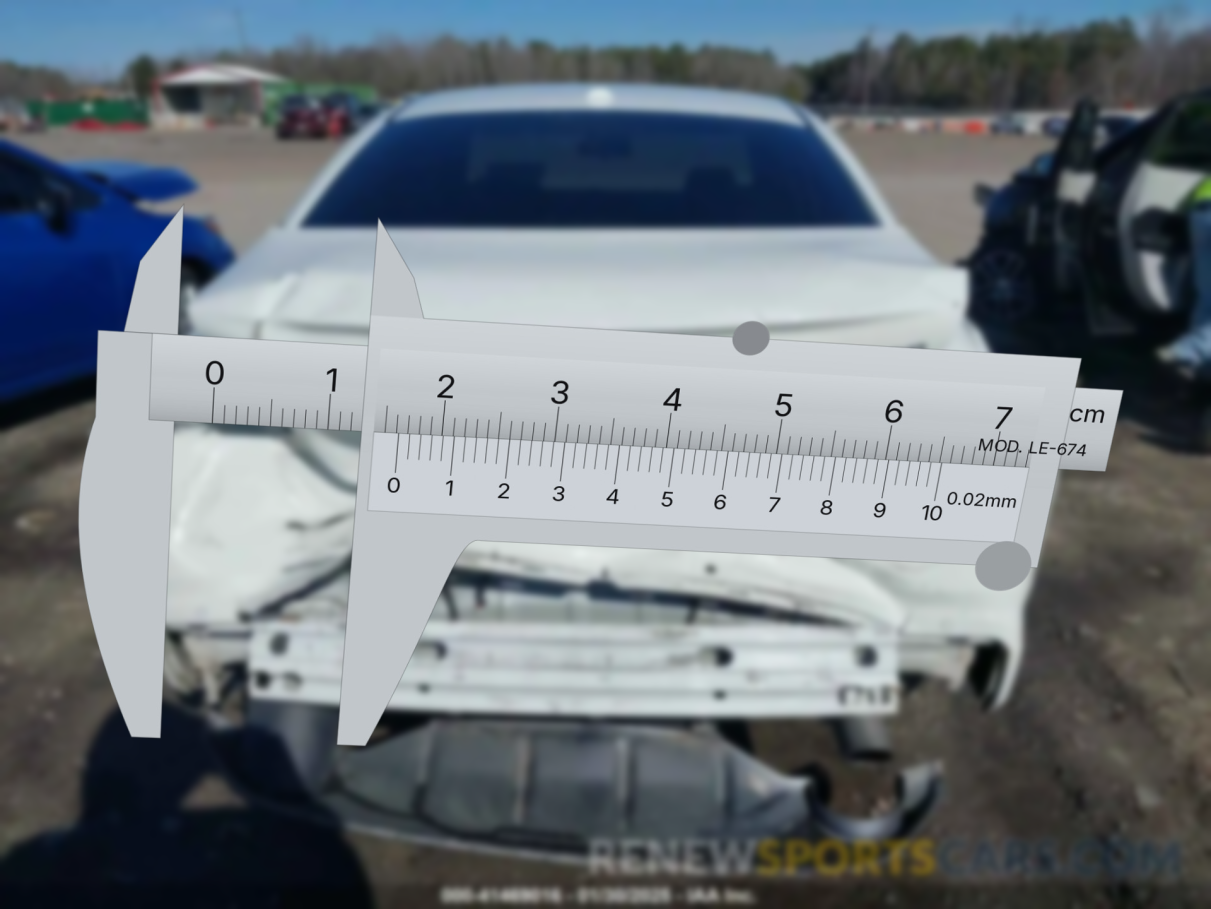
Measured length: 16.2 mm
